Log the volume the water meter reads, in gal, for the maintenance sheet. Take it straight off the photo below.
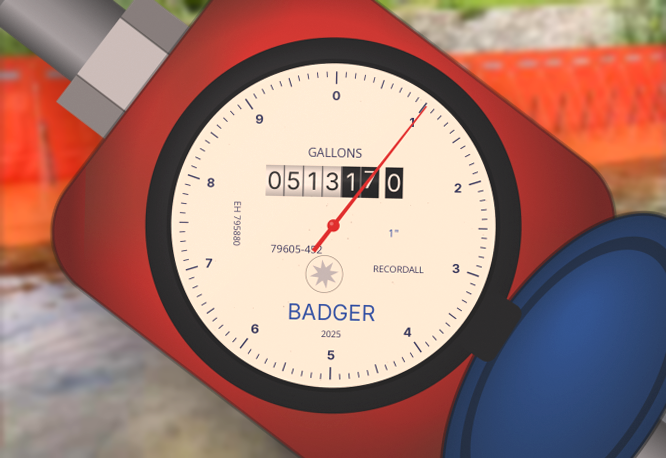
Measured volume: 513171.0 gal
